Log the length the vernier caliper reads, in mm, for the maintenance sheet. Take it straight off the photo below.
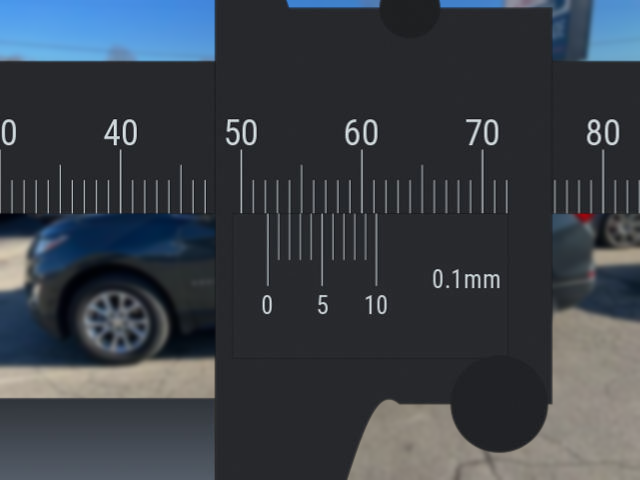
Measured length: 52.2 mm
